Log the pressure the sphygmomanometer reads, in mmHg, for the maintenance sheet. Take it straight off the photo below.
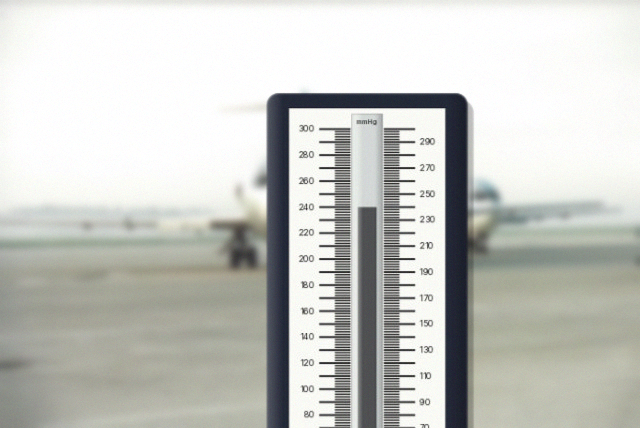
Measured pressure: 240 mmHg
